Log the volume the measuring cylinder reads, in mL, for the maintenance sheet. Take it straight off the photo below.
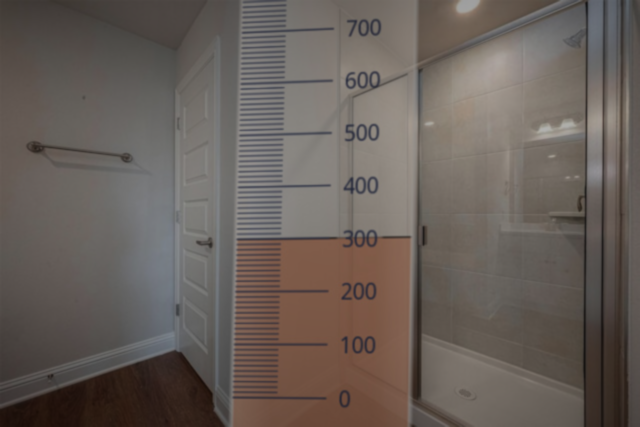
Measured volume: 300 mL
